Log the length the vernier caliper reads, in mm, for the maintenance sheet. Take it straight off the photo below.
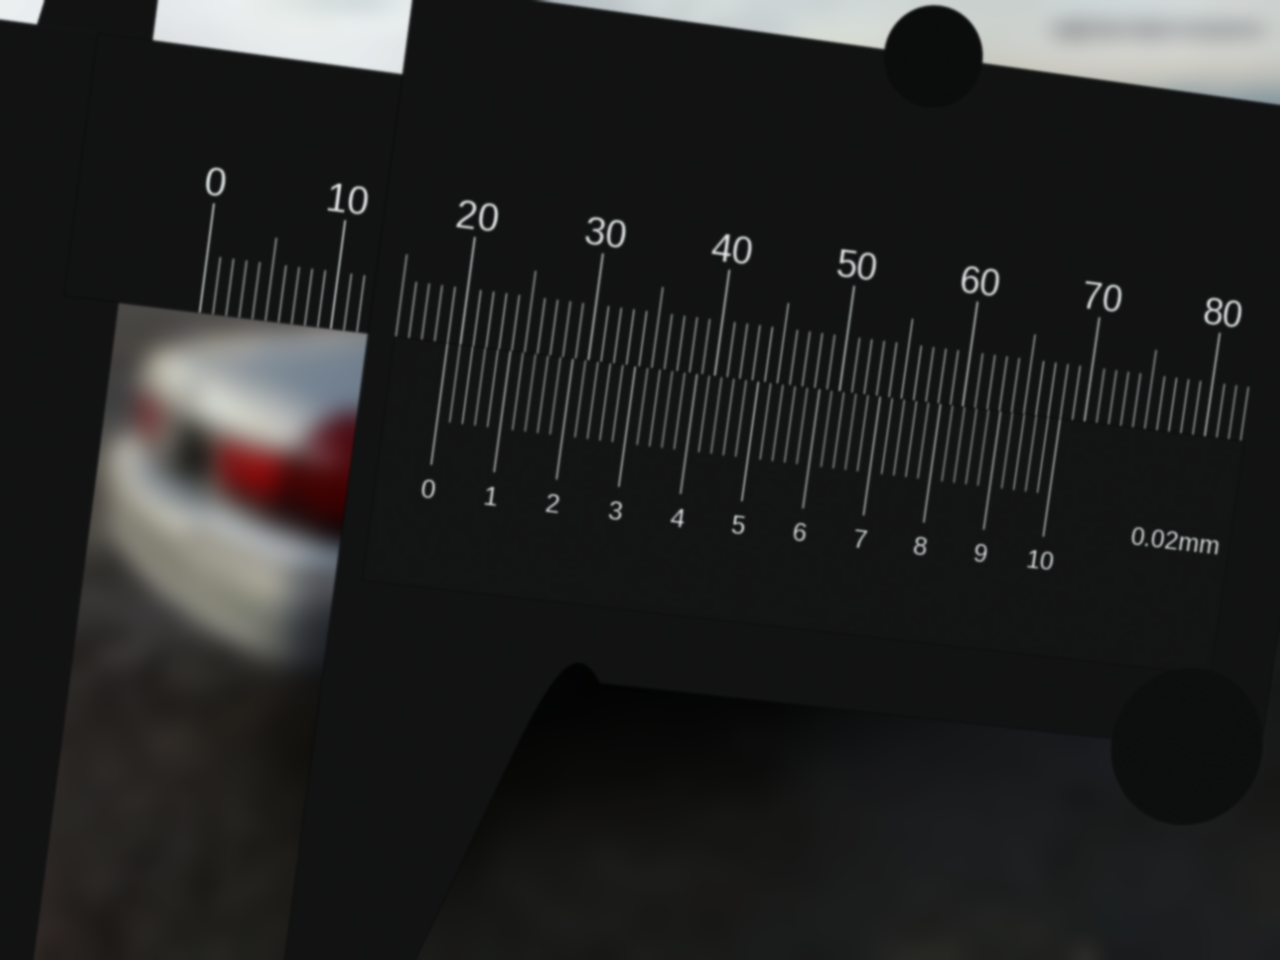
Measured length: 19.0 mm
